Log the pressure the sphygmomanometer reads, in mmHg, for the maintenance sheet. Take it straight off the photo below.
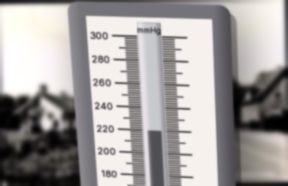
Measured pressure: 220 mmHg
